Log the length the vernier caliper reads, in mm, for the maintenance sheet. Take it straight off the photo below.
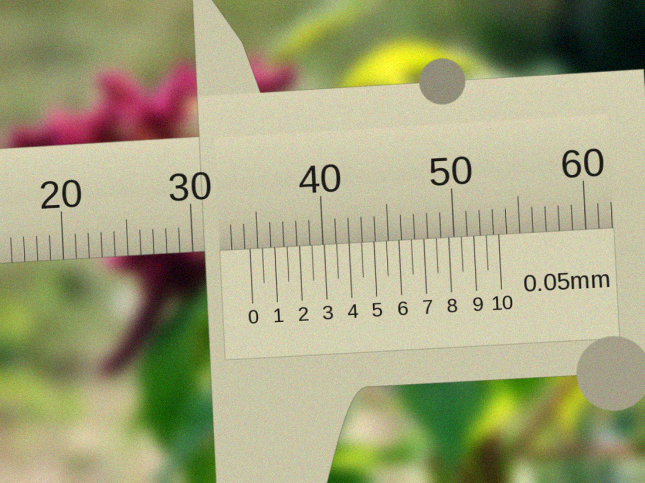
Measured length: 34.4 mm
